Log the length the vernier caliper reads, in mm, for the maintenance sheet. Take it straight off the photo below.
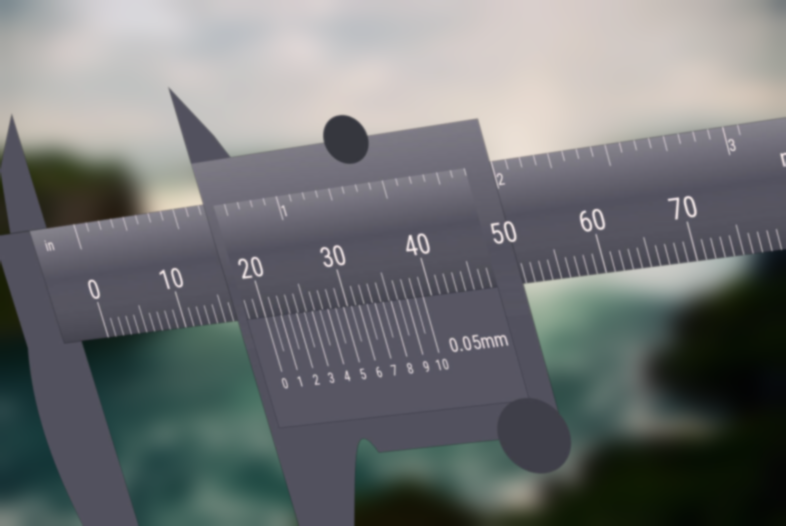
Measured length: 20.0 mm
